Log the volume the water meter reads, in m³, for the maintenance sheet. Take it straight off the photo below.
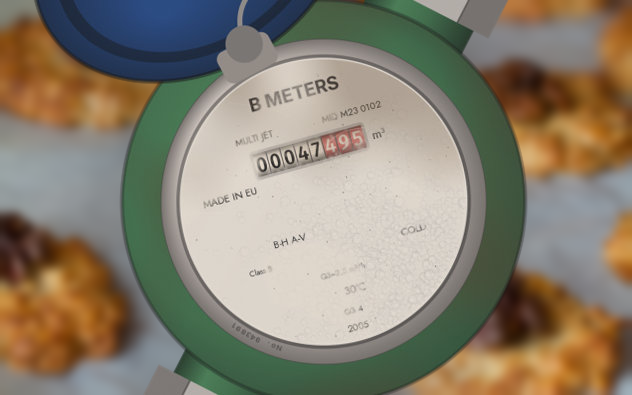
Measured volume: 47.495 m³
